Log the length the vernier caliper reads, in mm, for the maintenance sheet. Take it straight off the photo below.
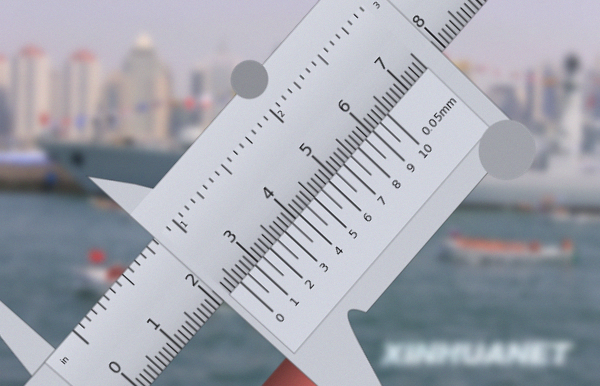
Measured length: 25.4 mm
